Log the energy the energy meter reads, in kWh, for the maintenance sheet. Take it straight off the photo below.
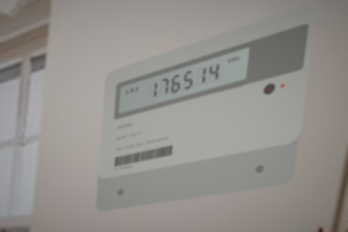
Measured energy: 176514 kWh
